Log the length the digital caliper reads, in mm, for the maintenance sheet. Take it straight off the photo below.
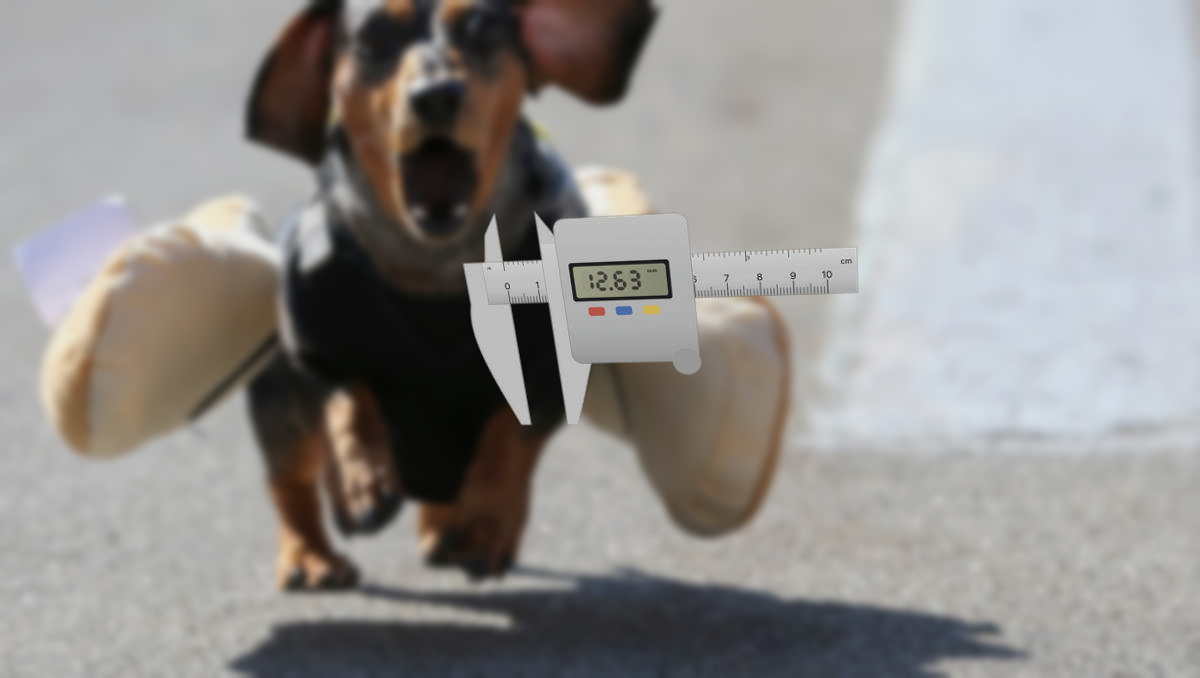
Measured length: 12.63 mm
